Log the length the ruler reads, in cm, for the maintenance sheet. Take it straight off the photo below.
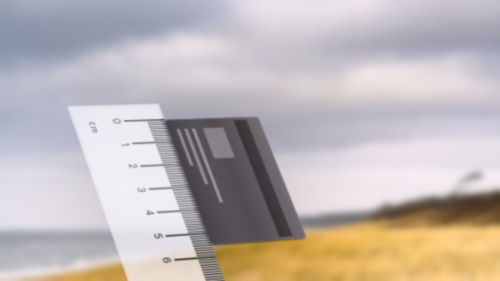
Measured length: 5.5 cm
